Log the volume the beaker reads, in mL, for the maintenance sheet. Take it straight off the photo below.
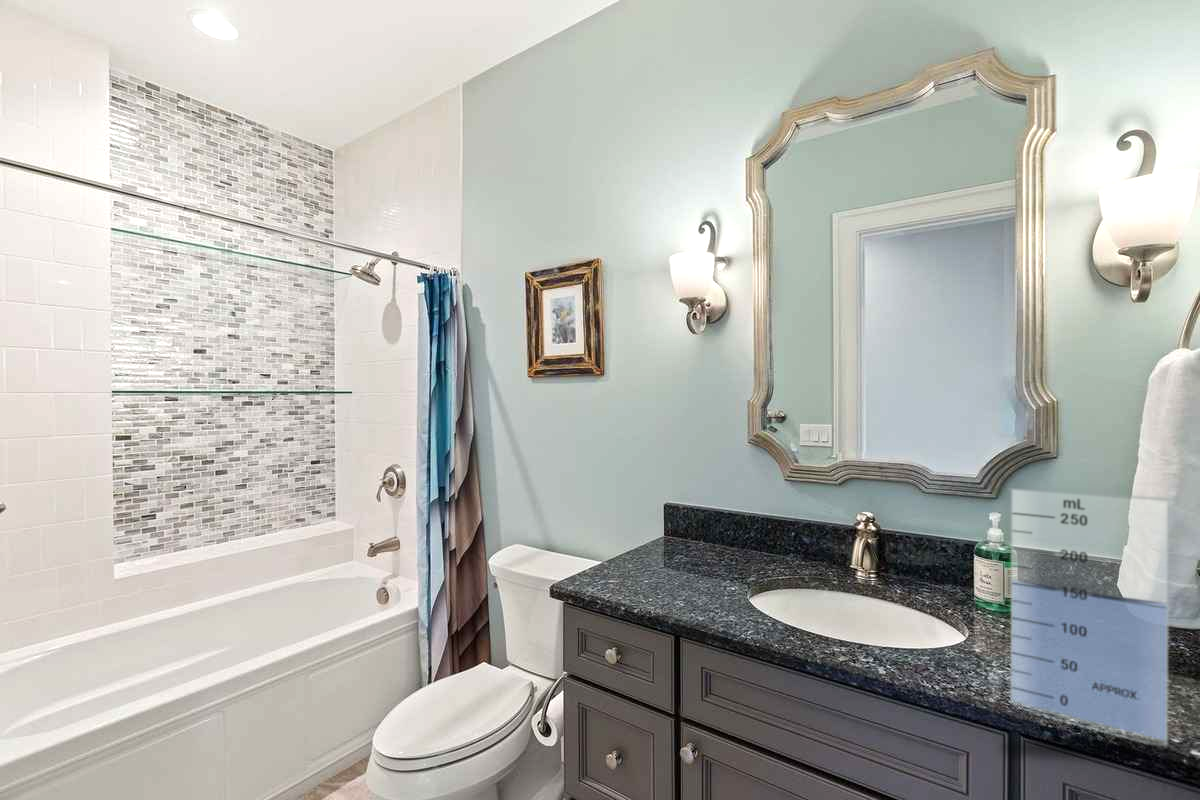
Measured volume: 150 mL
